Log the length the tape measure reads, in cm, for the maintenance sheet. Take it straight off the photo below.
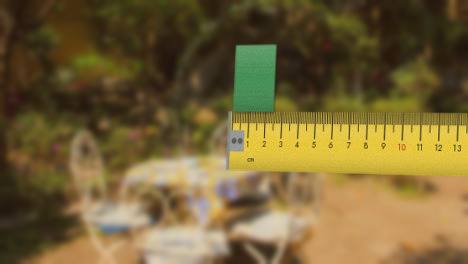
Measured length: 2.5 cm
